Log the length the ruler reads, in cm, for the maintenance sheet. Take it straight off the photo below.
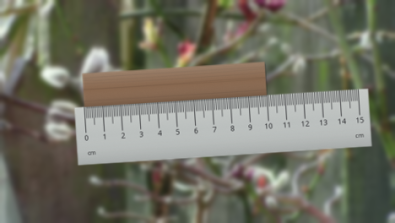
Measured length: 10 cm
